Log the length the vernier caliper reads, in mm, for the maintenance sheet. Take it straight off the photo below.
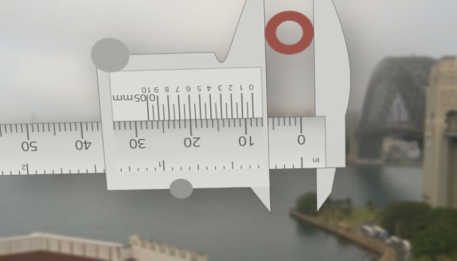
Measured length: 8.6 mm
